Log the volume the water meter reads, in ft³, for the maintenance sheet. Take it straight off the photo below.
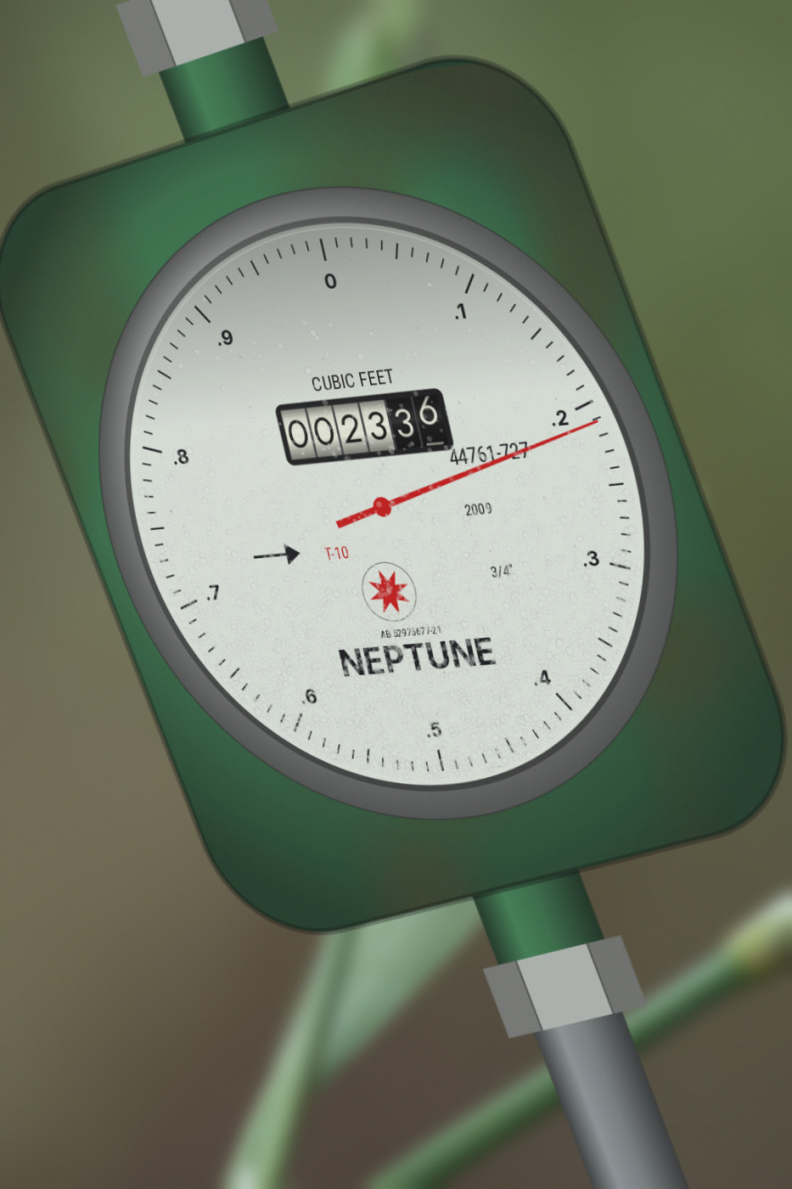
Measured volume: 2336.21 ft³
